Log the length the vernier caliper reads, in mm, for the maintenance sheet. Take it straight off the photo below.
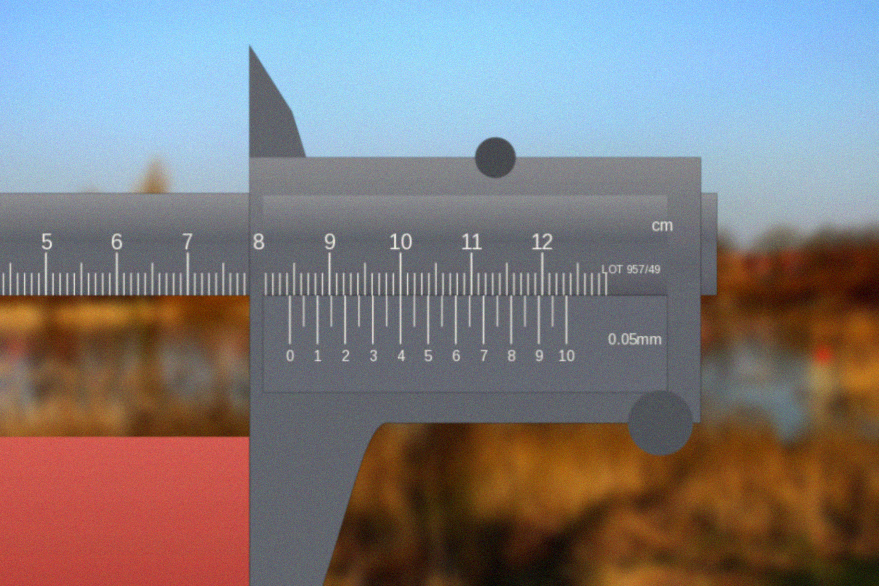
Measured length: 84.4 mm
